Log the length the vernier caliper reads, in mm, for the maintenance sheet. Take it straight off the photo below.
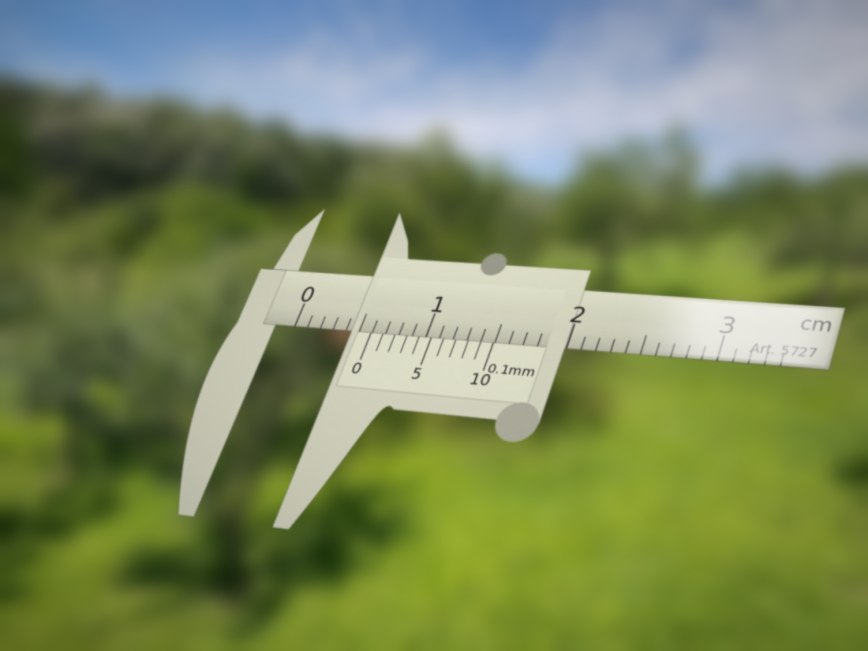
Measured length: 5.9 mm
